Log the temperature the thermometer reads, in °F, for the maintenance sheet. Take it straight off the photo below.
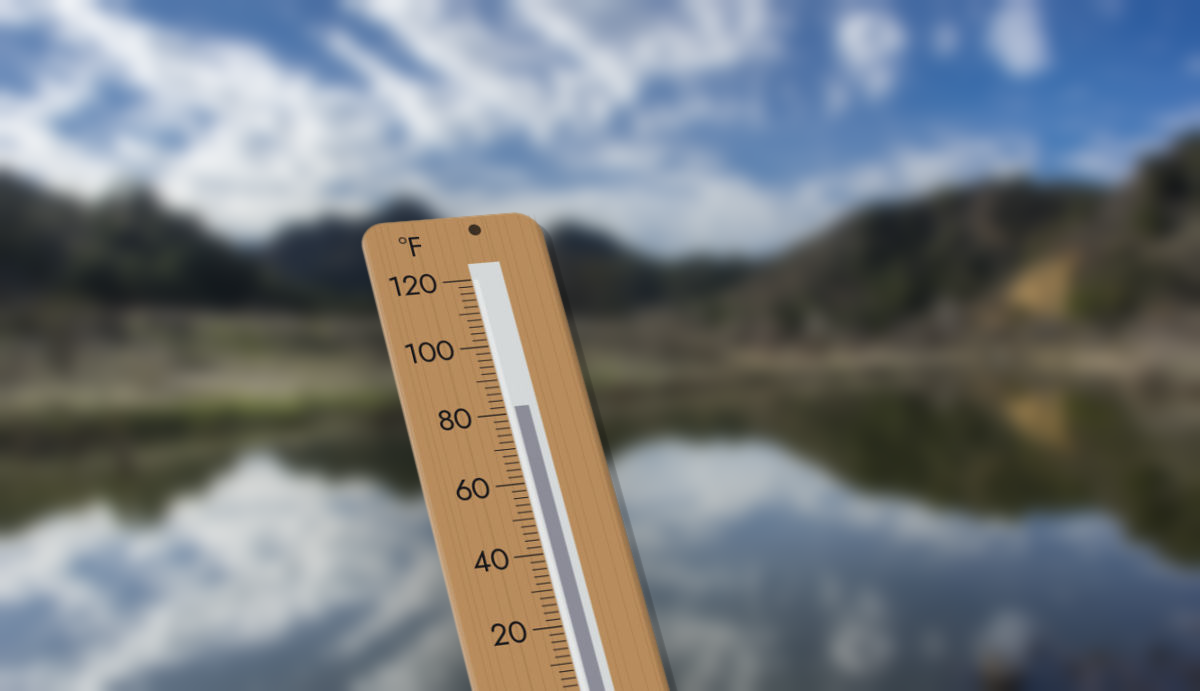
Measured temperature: 82 °F
